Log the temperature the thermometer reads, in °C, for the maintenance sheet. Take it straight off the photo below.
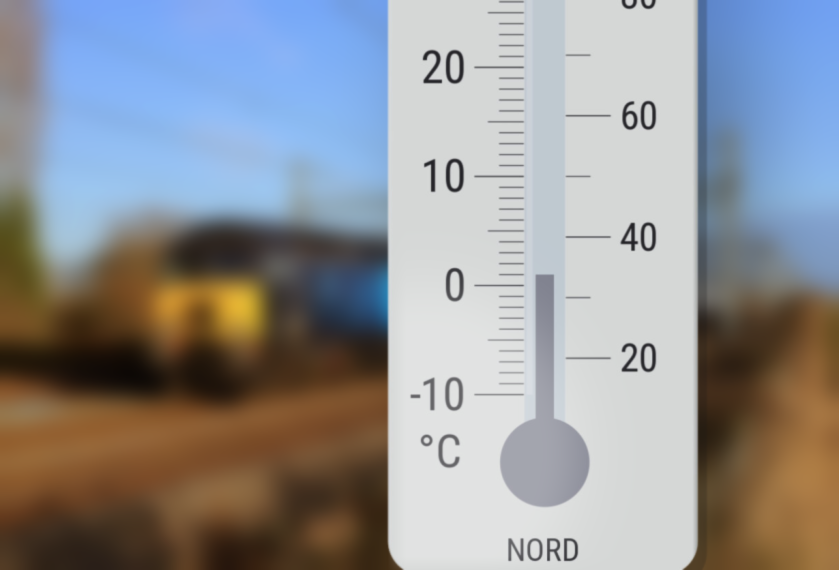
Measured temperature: 1 °C
